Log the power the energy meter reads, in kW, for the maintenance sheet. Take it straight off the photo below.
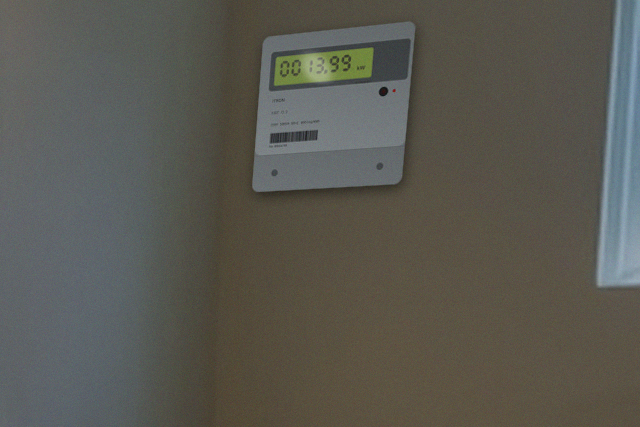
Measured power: 13.99 kW
